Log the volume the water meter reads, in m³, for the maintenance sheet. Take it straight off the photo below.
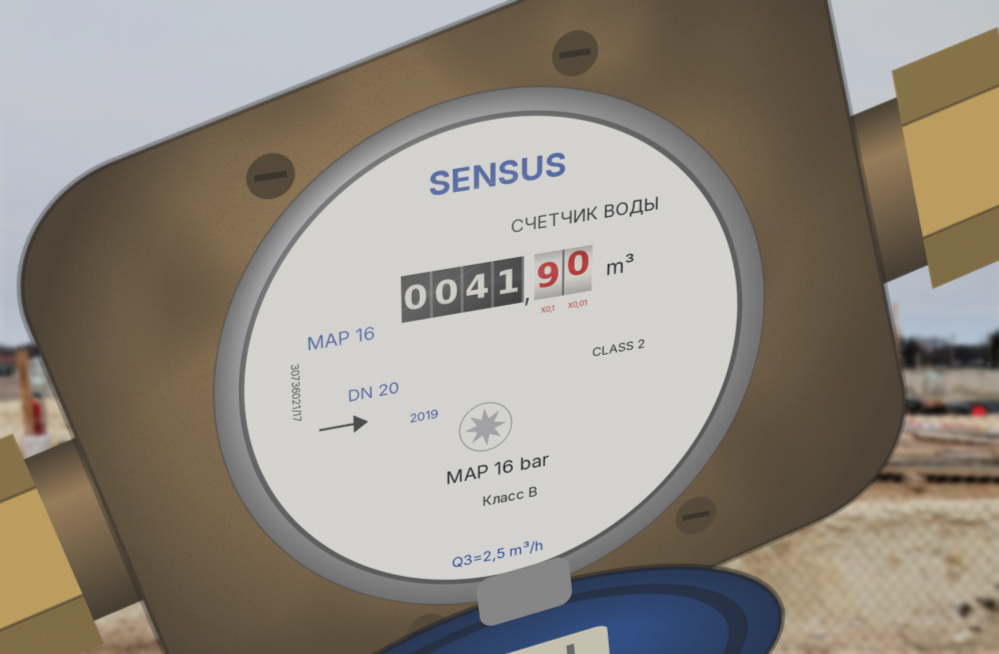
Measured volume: 41.90 m³
